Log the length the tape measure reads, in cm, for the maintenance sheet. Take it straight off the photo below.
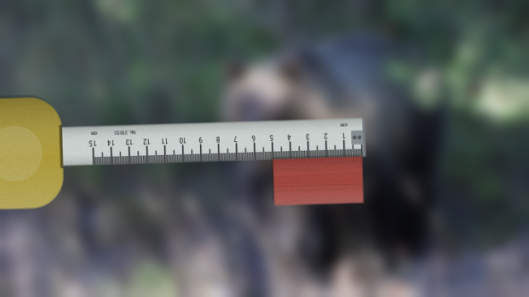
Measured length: 5 cm
